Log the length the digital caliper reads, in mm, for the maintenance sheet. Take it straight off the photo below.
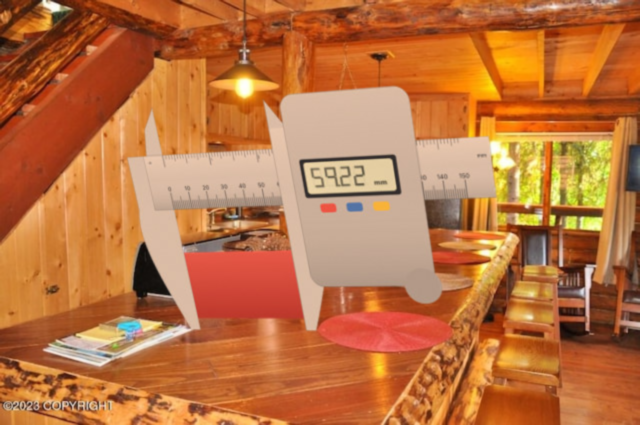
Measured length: 59.22 mm
